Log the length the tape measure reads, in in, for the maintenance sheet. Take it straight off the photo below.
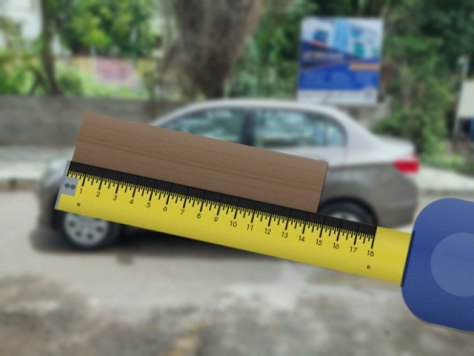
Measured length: 14.5 in
